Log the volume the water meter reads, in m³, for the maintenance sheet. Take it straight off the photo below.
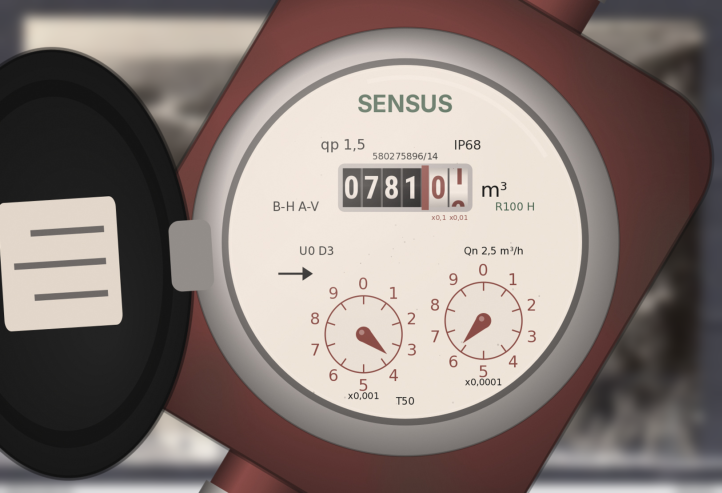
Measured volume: 781.0136 m³
